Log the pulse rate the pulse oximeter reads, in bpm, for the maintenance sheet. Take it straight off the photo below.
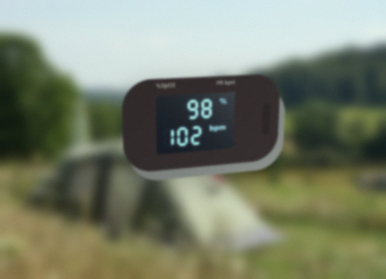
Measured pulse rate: 102 bpm
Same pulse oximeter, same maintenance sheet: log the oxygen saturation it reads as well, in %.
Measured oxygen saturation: 98 %
